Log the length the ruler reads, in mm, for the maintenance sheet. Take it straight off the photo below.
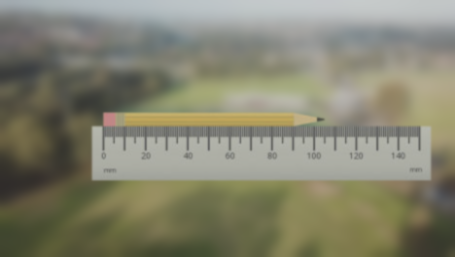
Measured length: 105 mm
